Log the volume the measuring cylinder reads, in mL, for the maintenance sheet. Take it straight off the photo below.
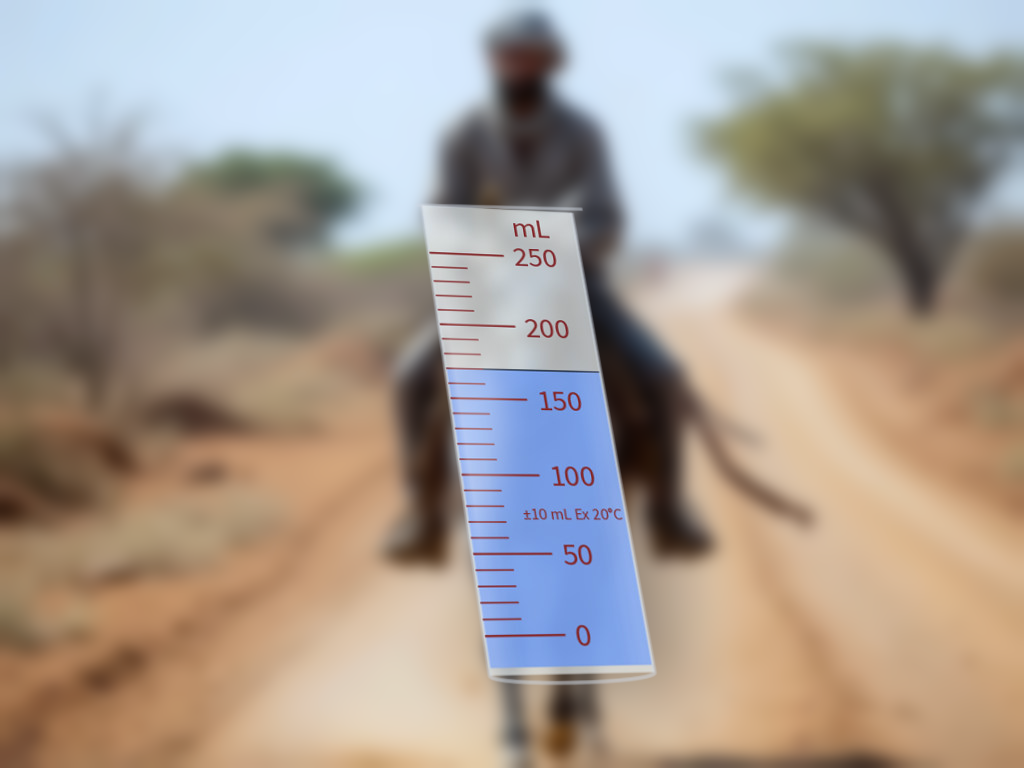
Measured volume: 170 mL
